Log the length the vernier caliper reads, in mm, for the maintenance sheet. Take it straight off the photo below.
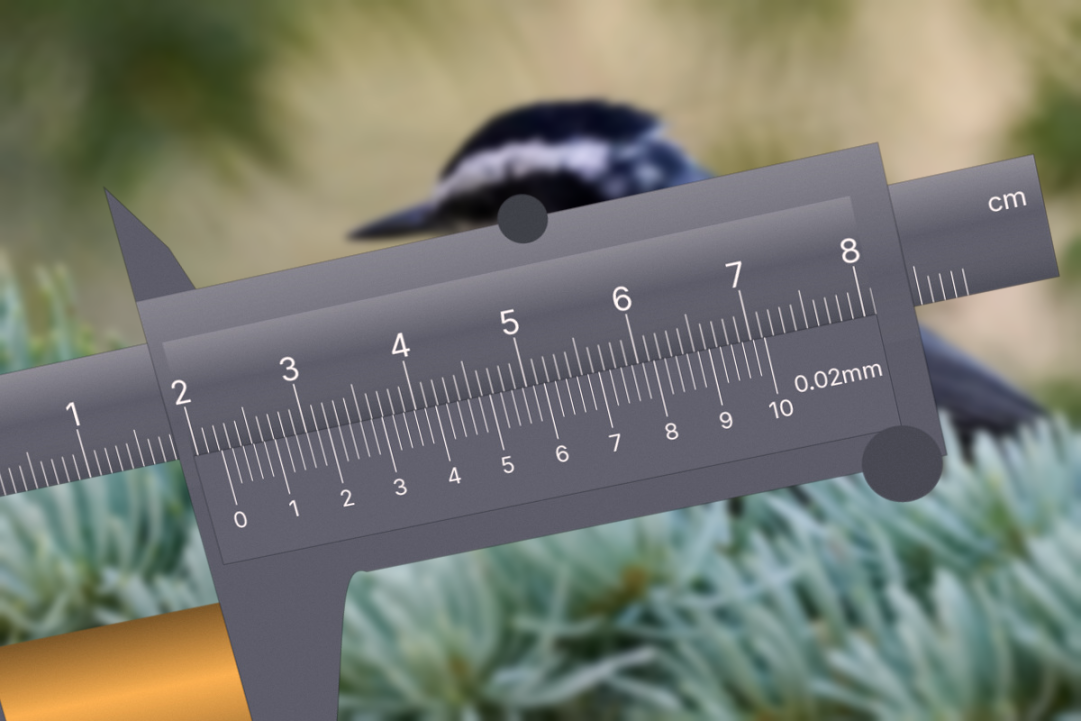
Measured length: 22.2 mm
